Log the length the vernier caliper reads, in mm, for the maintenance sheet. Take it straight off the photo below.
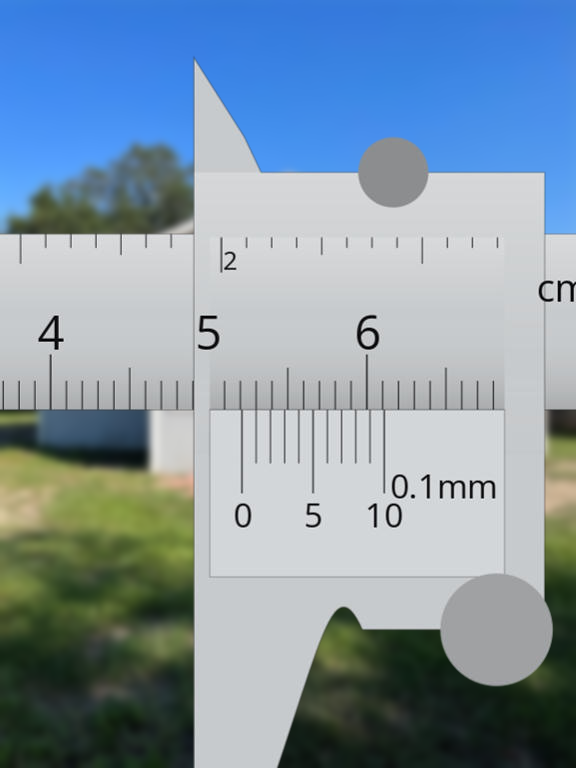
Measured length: 52.1 mm
